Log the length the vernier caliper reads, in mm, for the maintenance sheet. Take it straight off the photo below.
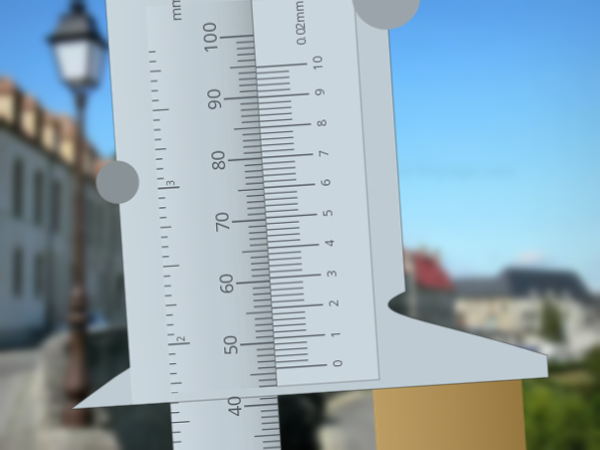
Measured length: 45.8 mm
